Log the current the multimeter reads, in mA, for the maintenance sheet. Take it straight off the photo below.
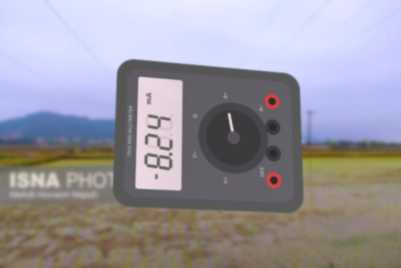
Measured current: -8.24 mA
